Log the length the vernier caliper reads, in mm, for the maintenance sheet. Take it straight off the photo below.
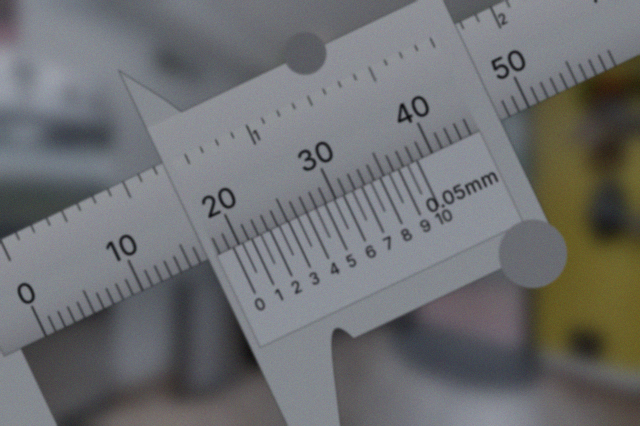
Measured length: 19.4 mm
